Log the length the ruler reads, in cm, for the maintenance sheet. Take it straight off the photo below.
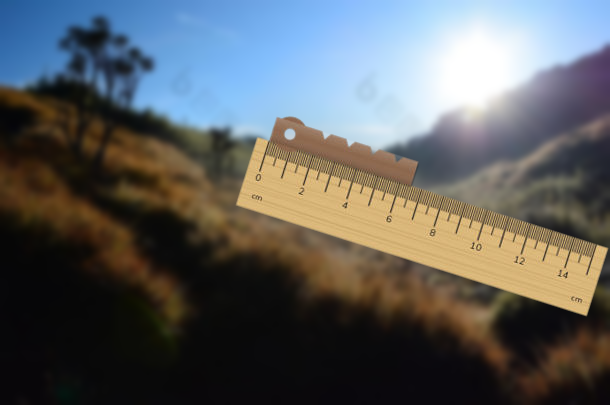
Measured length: 6.5 cm
